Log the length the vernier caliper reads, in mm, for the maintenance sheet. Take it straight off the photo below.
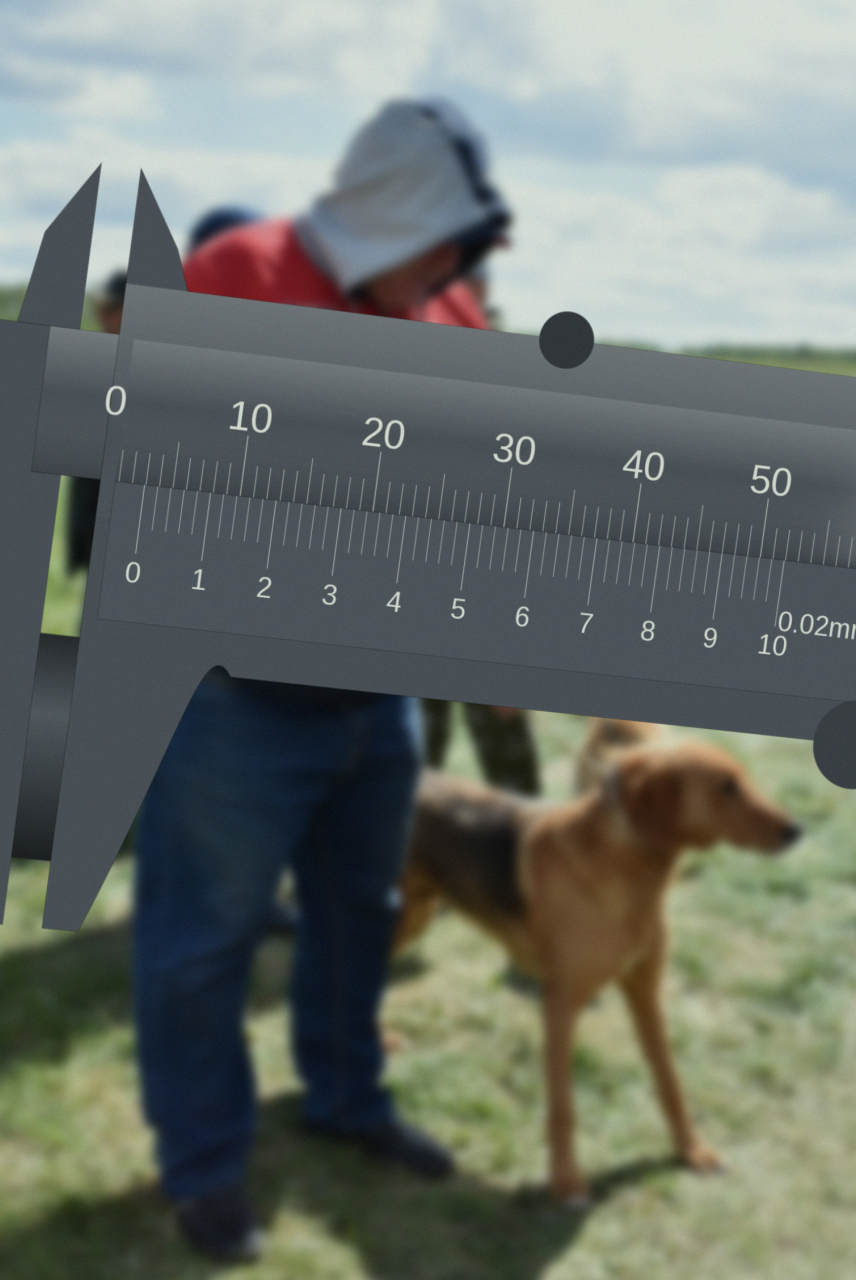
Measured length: 2.9 mm
